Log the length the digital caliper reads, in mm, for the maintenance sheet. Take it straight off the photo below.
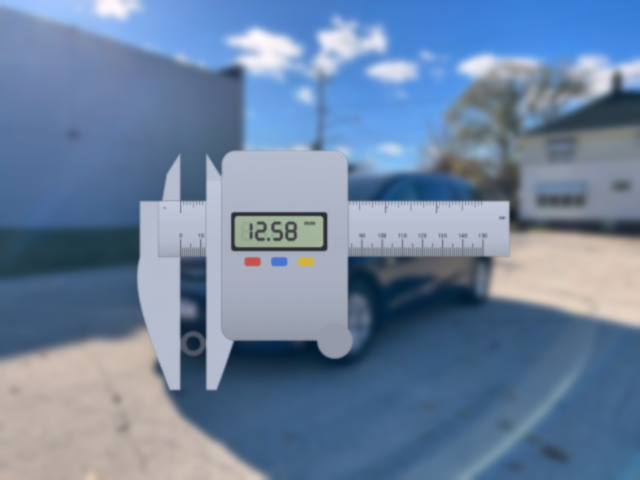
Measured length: 12.58 mm
